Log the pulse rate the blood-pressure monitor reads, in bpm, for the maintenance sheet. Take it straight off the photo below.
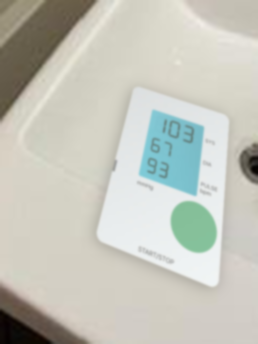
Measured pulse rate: 93 bpm
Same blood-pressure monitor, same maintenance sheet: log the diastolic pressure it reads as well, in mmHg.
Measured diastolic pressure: 67 mmHg
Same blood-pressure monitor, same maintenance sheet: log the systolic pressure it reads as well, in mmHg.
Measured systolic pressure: 103 mmHg
